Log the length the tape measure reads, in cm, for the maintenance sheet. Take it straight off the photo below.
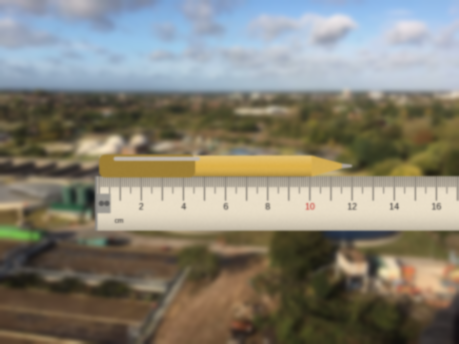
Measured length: 12 cm
